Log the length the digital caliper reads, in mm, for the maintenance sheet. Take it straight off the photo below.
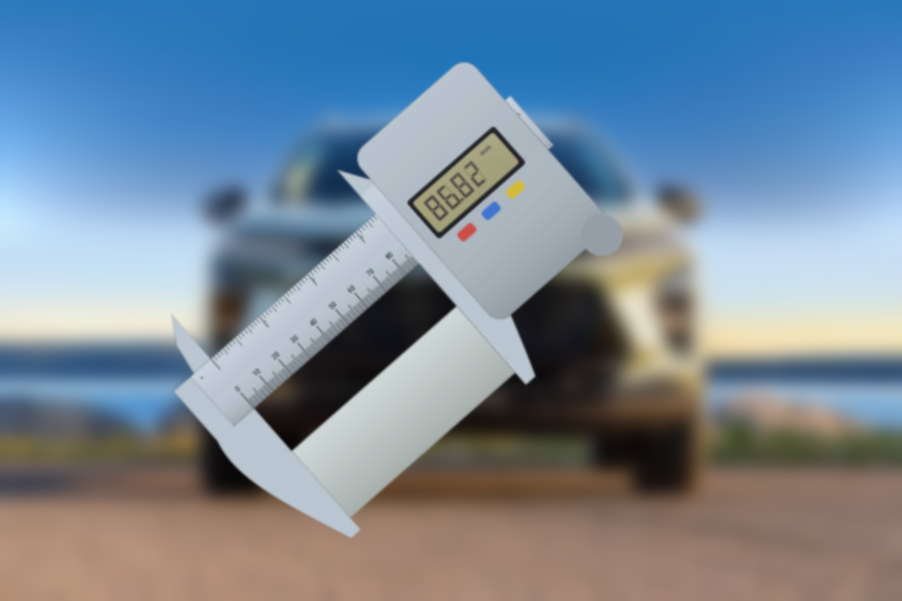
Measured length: 86.82 mm
